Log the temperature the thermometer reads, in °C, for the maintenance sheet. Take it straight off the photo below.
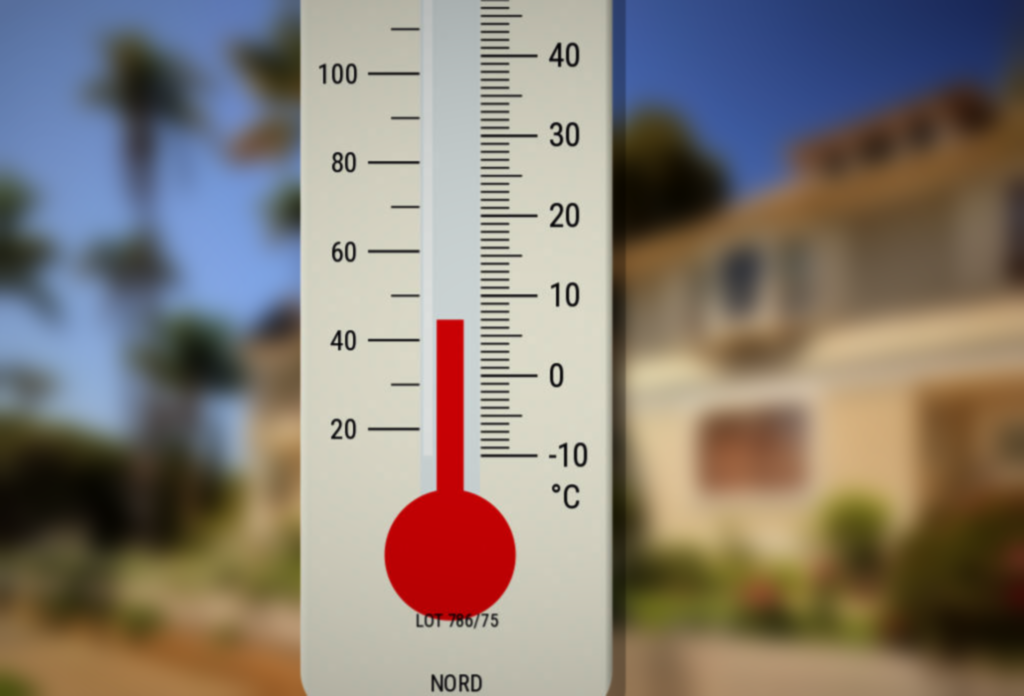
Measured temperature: 7 °C
